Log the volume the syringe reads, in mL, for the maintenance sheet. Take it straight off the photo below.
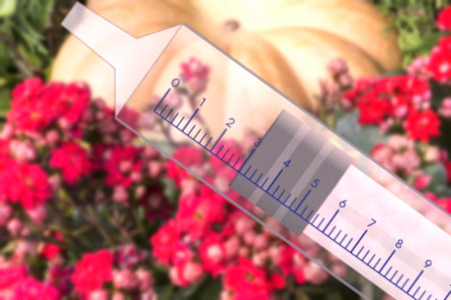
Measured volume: 3 mL
